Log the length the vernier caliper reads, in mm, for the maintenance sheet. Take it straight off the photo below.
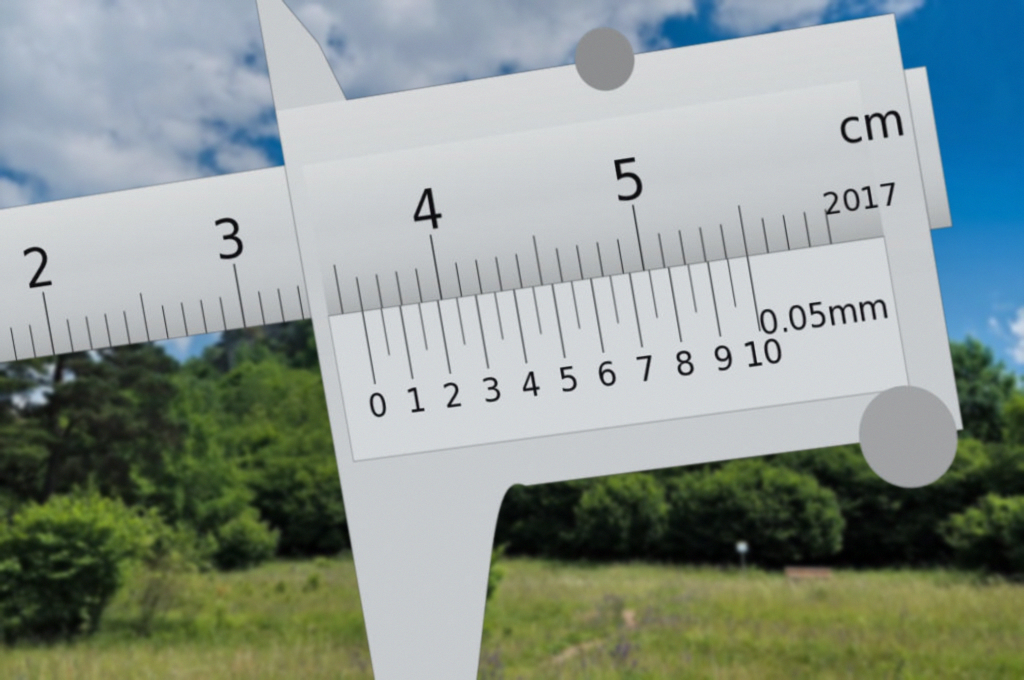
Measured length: 36.0 mm
